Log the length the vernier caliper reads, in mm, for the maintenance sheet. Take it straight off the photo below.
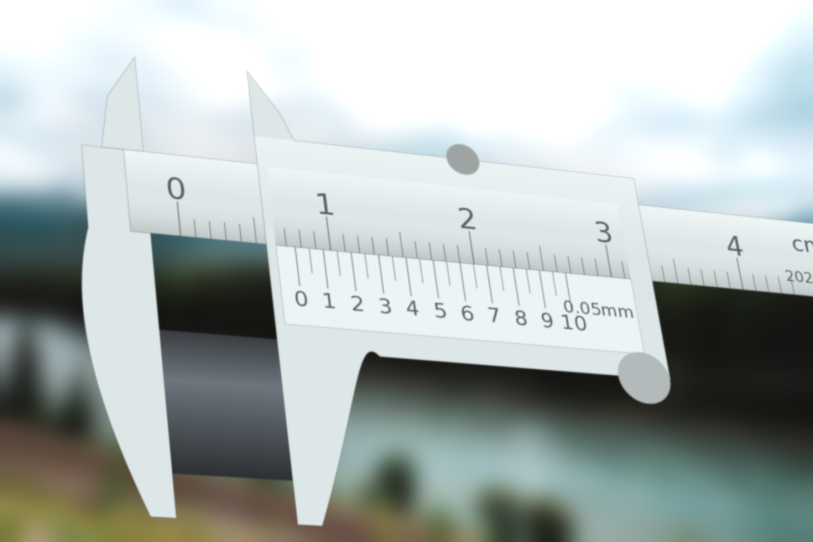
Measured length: 7.6 mm
